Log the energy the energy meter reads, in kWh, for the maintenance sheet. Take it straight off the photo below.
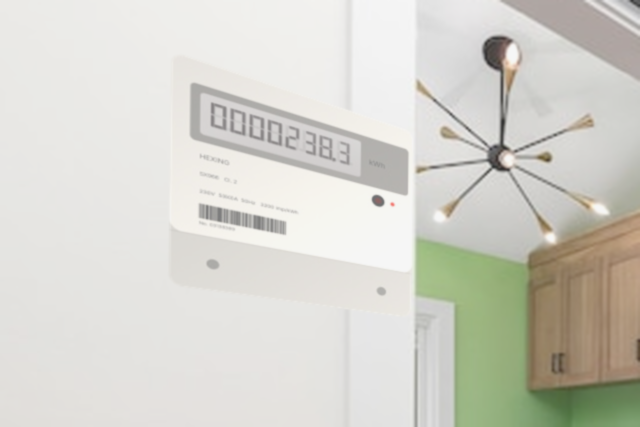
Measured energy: 238.3 kWh
